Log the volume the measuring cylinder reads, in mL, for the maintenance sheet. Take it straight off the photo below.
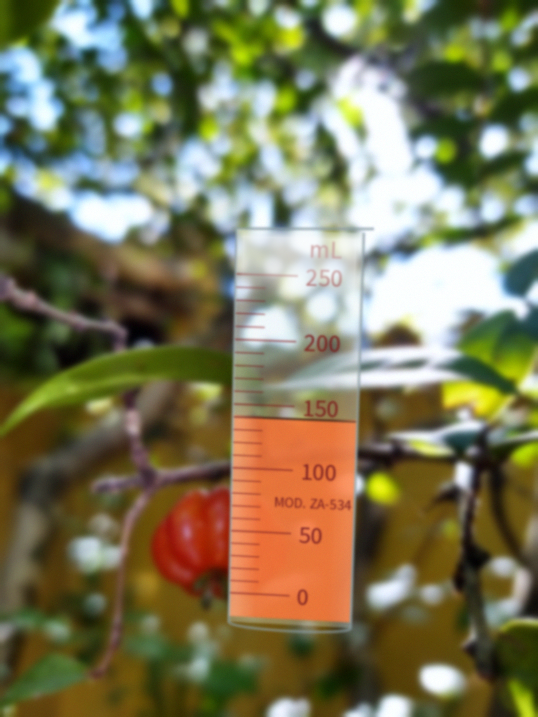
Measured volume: 140 mL
